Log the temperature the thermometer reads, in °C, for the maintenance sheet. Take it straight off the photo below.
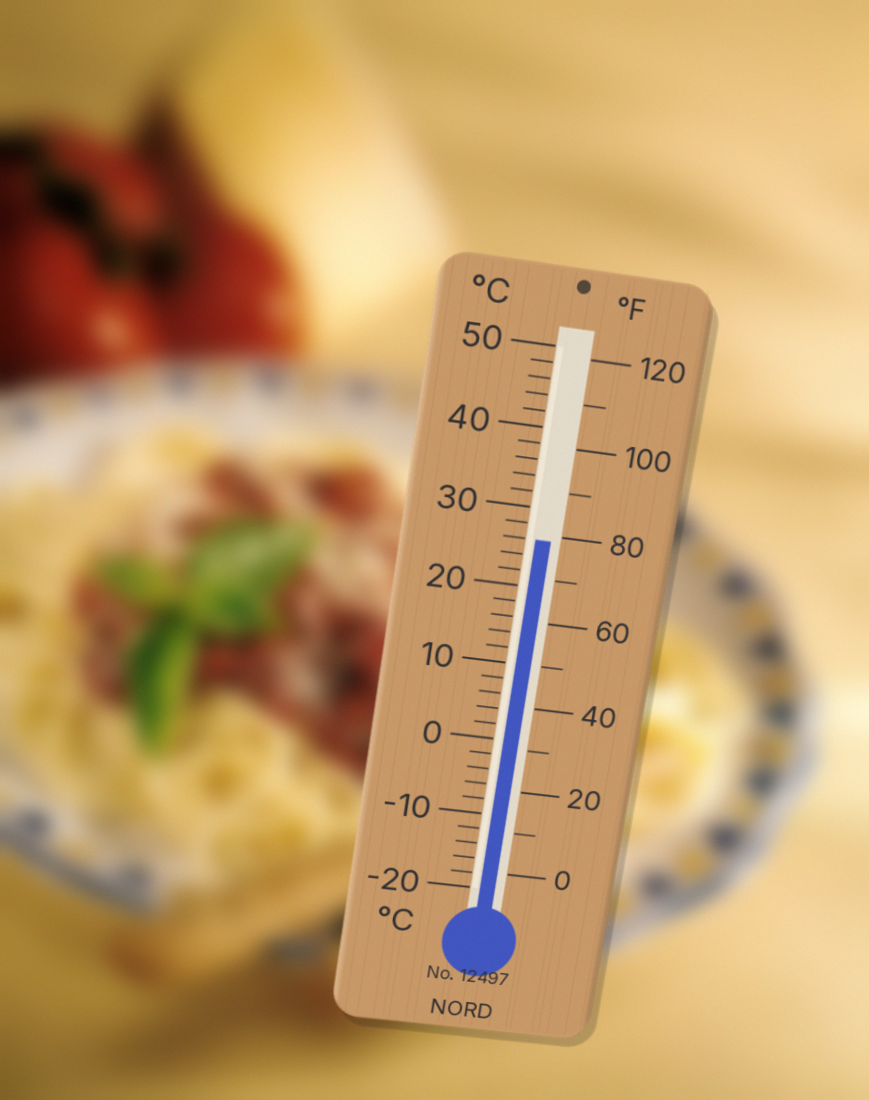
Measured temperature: 26 °C
